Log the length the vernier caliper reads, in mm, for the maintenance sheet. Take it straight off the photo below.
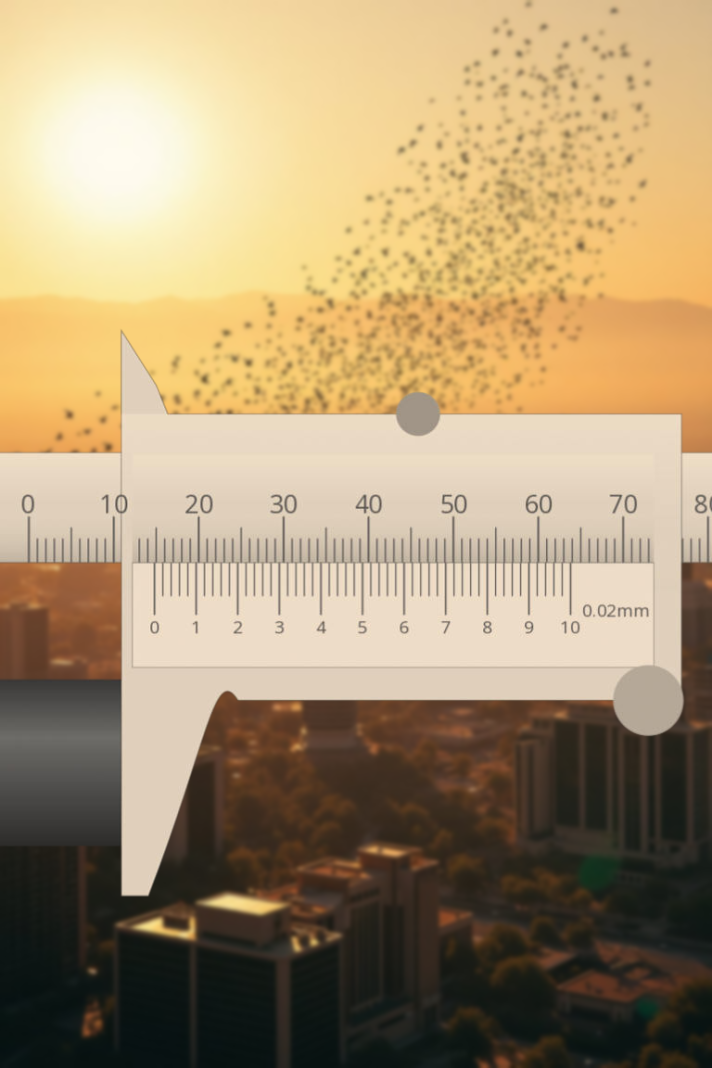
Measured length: 14.8 mm
